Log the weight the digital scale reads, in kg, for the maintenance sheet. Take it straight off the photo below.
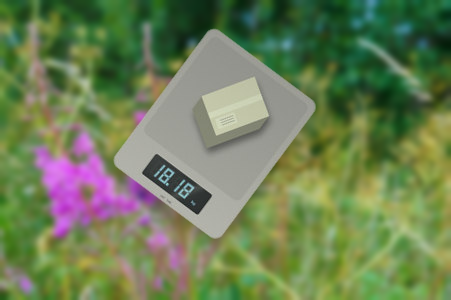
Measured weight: 18.18 kg
